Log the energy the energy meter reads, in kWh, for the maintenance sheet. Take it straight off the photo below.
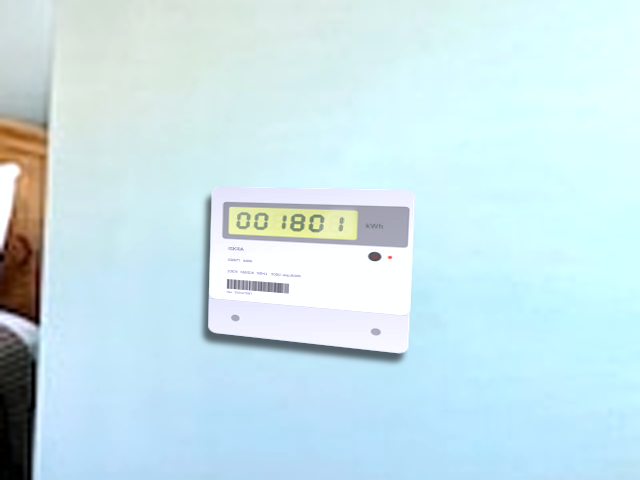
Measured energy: 1801 kWh
